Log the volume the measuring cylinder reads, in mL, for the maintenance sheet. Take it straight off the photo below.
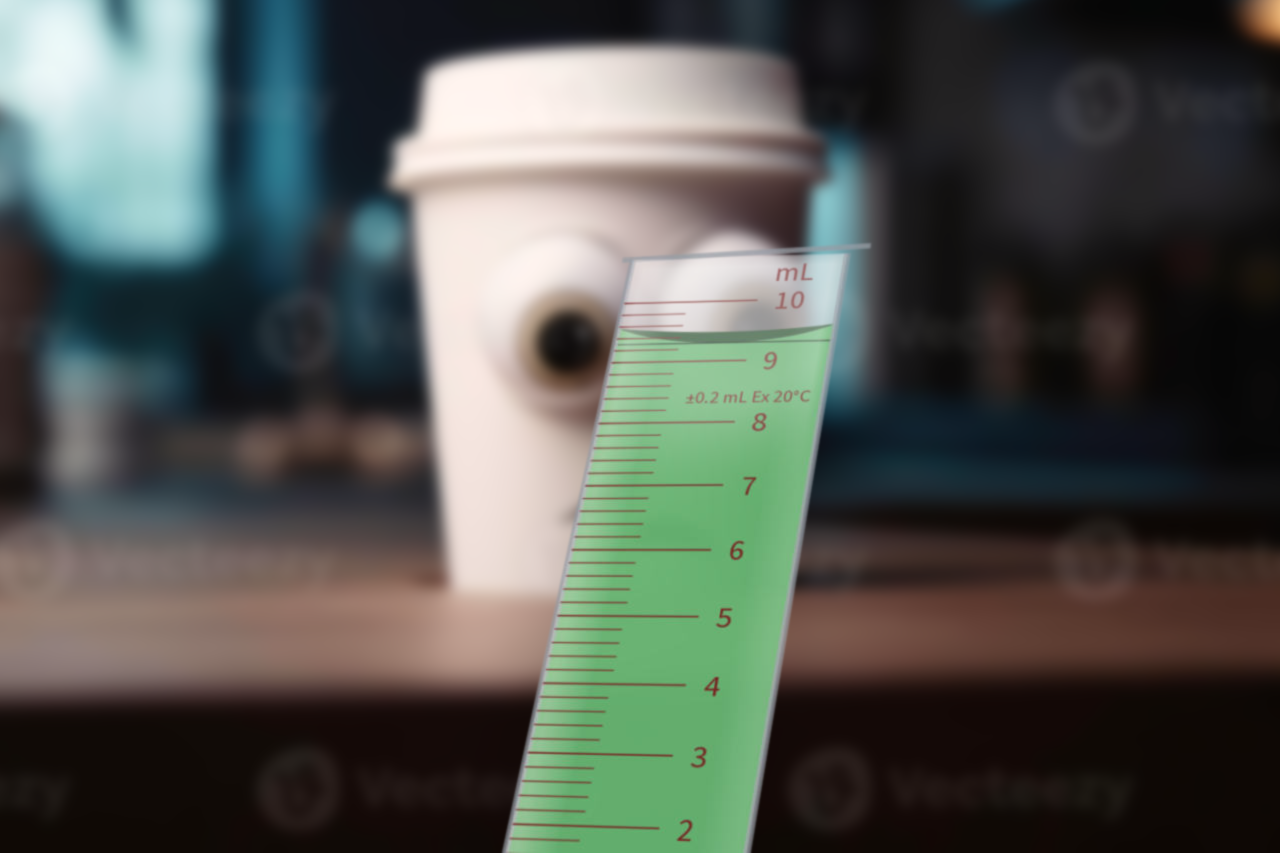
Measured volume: 9.3 mL
